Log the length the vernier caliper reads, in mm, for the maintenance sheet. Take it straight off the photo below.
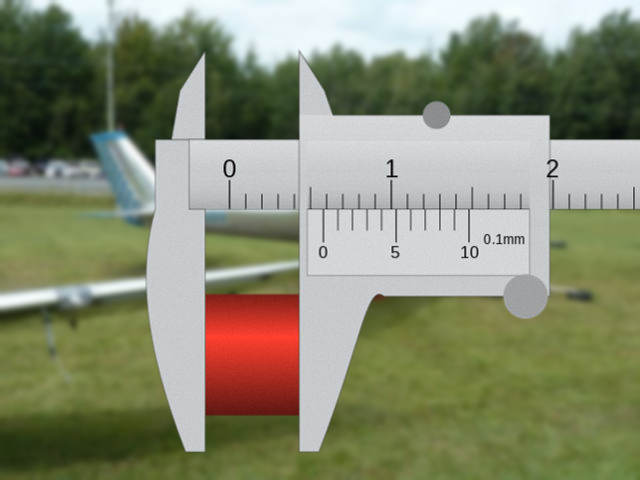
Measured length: 5.8 mm
